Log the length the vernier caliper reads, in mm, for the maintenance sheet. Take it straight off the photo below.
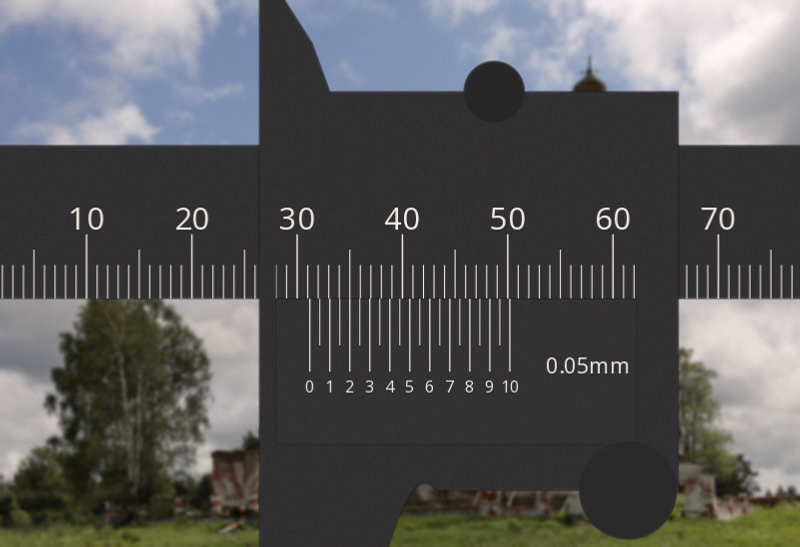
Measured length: 31.2 mm
